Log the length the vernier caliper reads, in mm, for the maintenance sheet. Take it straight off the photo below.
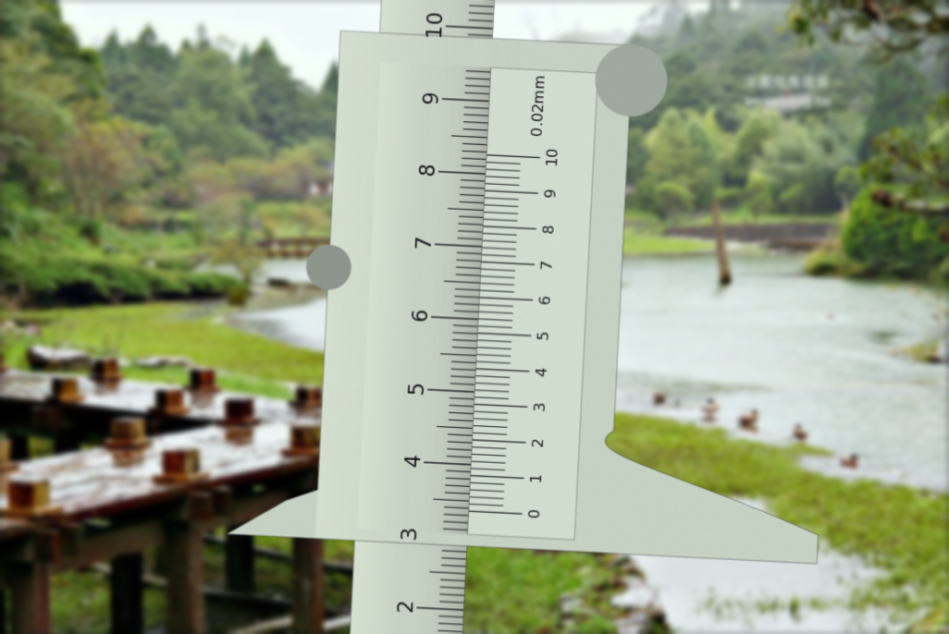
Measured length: 33.6 mm
